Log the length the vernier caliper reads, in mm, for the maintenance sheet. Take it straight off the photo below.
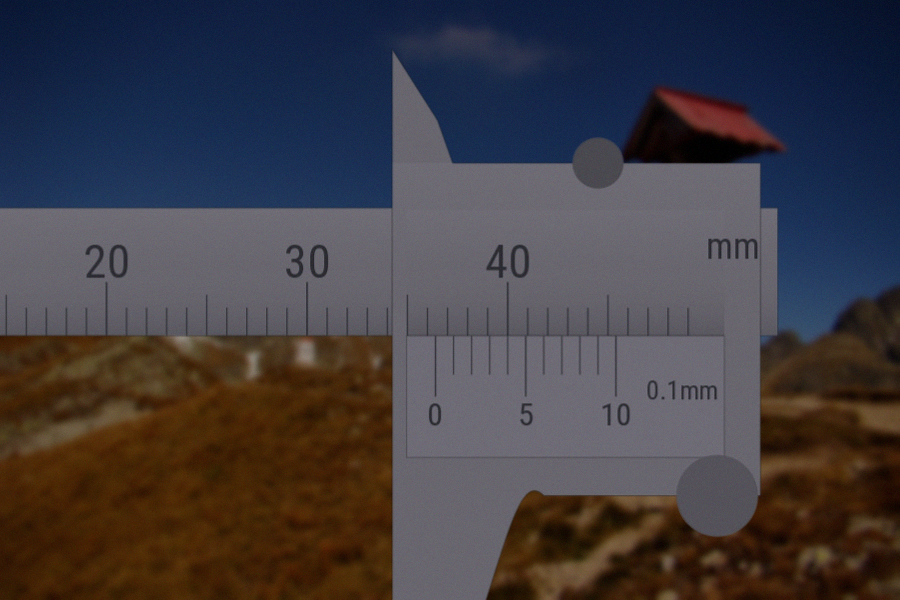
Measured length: 36.4 mm
